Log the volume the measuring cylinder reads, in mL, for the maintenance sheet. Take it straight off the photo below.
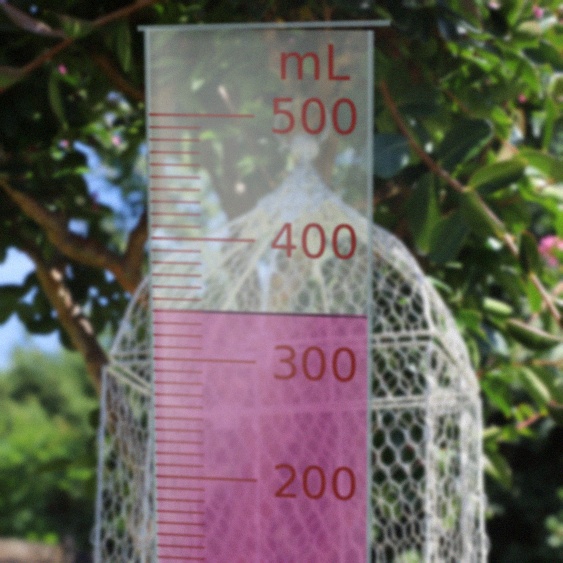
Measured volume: 340 mL
